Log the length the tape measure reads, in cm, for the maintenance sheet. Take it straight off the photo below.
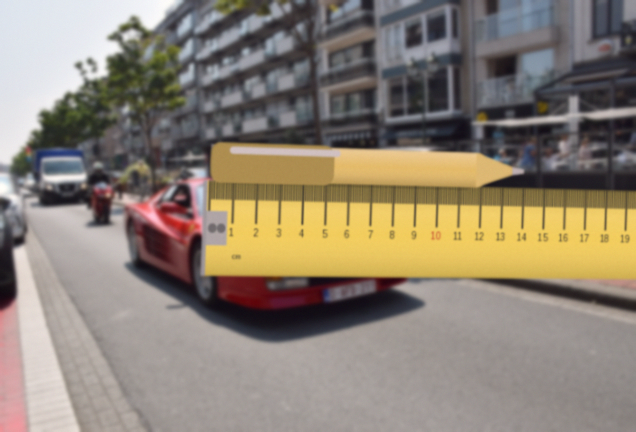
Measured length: 14 cm
